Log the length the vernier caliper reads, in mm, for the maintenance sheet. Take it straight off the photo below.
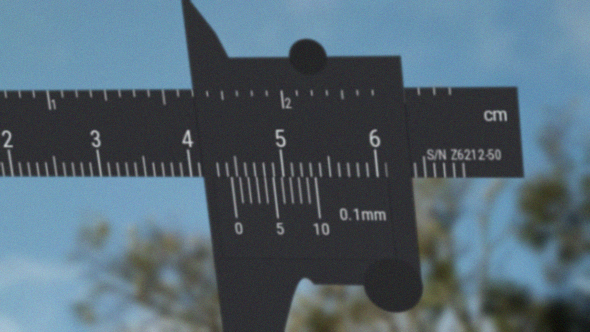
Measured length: 44.4 mm
